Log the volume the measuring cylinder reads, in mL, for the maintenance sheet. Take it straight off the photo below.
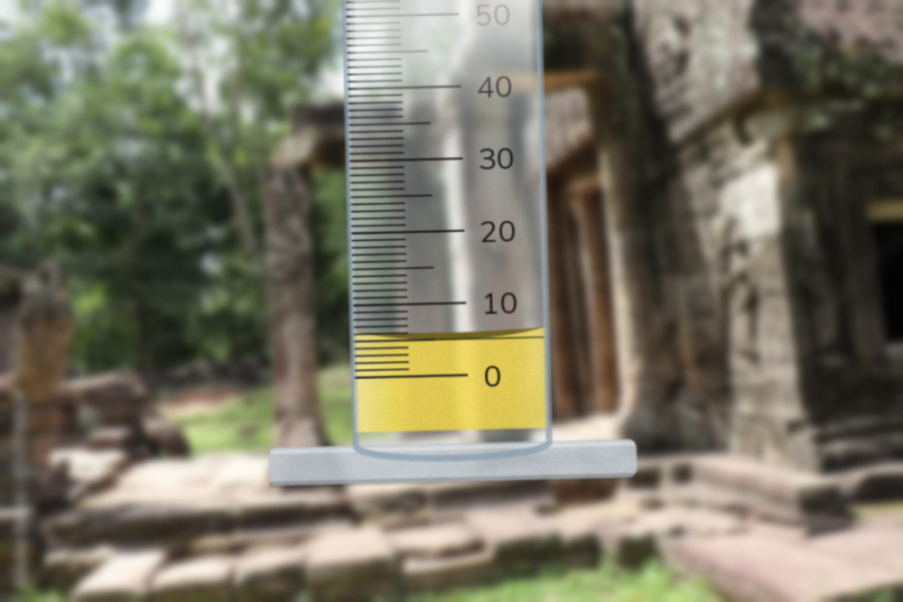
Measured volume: 5 mL
